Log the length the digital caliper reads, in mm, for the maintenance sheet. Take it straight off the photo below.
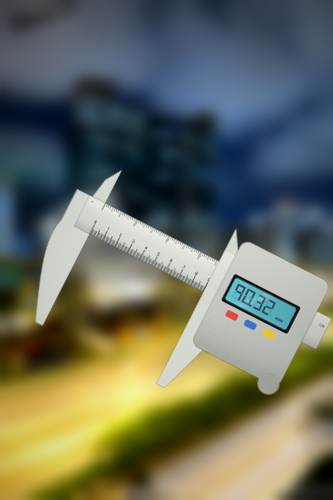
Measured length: 90.32 mm
